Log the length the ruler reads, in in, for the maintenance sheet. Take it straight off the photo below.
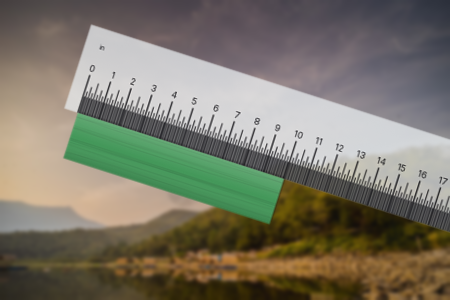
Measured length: 10 in
